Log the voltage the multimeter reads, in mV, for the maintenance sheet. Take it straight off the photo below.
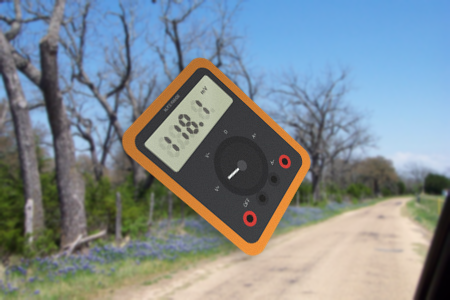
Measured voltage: 118.1 mV
